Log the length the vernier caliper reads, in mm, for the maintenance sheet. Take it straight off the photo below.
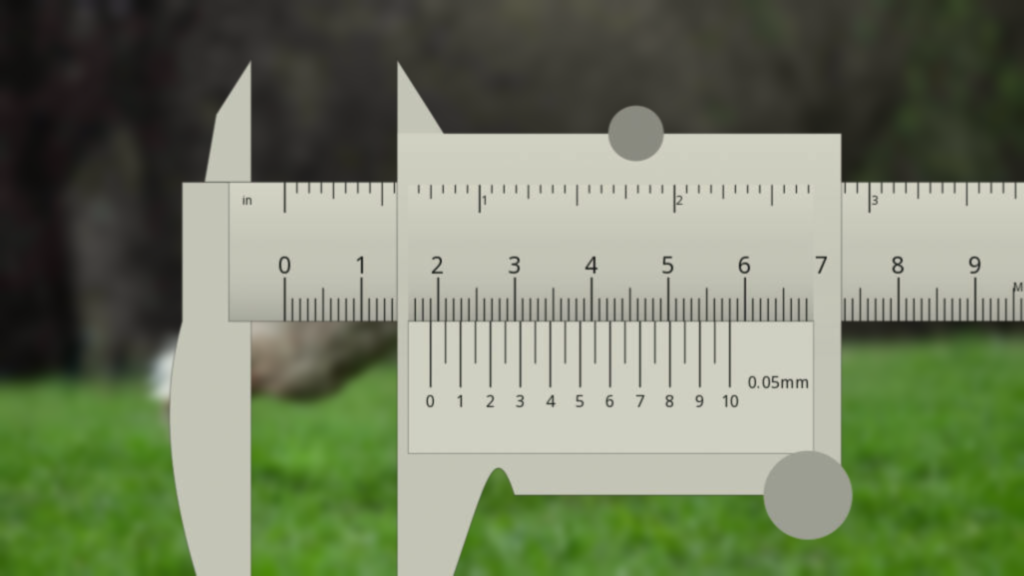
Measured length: 19.0 mm
